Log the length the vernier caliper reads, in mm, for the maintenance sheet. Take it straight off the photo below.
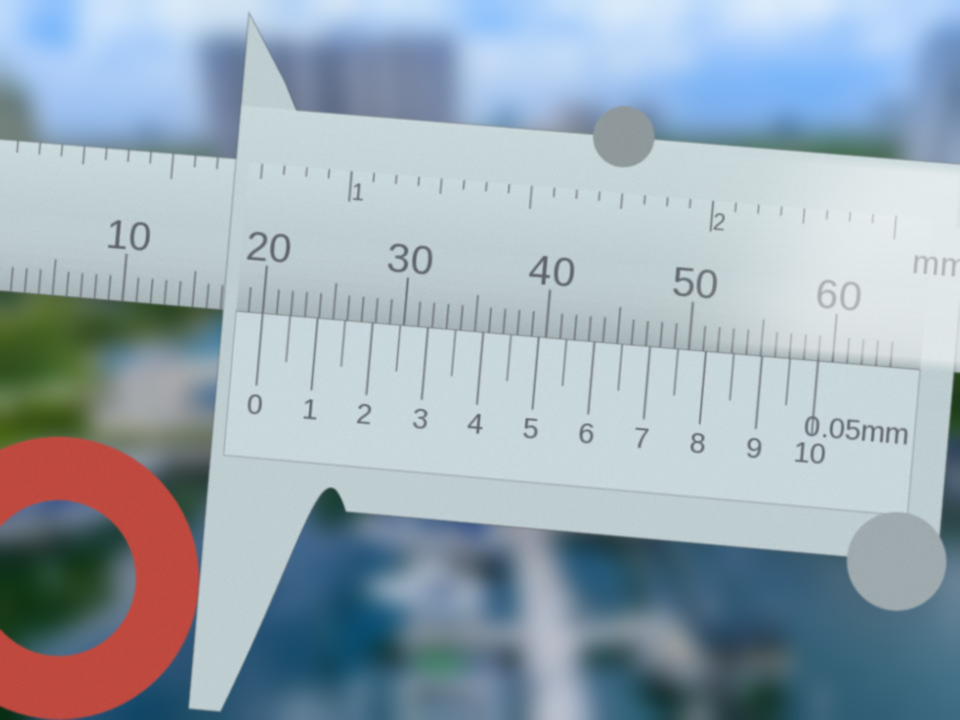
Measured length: 20.0 mm
